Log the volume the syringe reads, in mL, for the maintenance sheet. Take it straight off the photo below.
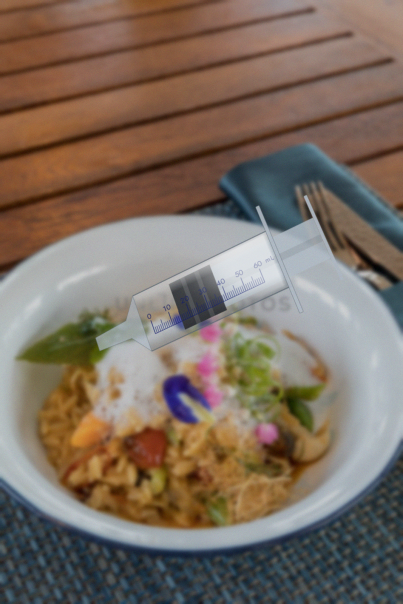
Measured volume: 15 mL
